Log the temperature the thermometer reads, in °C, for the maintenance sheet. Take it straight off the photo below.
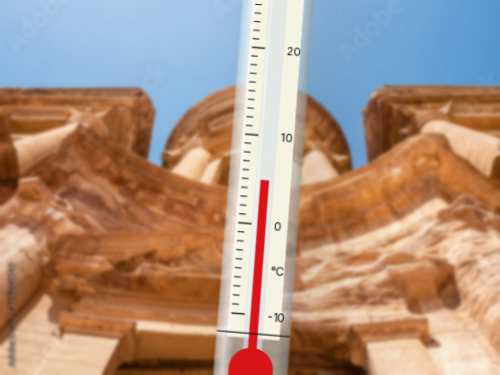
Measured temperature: 5 °C
